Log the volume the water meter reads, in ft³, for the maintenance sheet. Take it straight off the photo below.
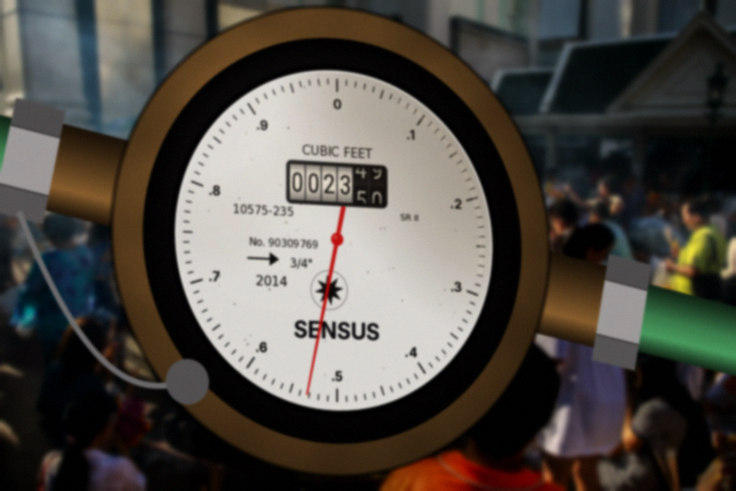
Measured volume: 2349.53 ft³
